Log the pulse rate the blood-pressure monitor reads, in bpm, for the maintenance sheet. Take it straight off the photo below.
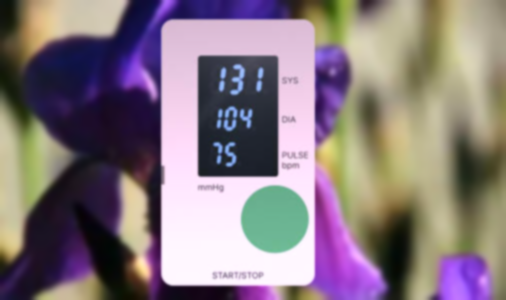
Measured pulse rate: 75 bpm
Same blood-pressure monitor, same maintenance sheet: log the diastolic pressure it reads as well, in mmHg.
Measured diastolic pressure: 104 mmHg
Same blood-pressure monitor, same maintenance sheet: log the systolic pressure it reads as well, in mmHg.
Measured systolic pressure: 131 mmHg
